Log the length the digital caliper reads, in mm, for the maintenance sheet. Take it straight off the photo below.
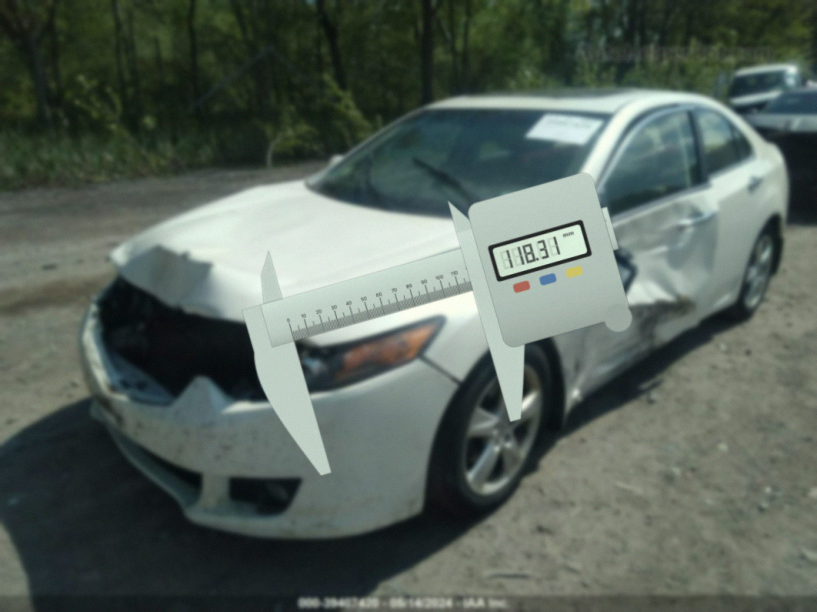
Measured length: 118.31 mm
